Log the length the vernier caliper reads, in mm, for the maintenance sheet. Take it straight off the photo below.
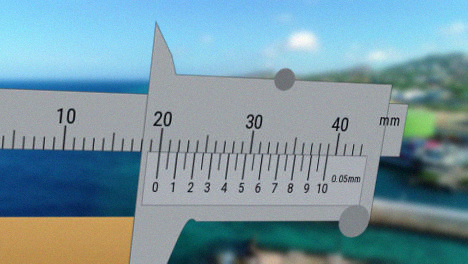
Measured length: 20.0 mm
